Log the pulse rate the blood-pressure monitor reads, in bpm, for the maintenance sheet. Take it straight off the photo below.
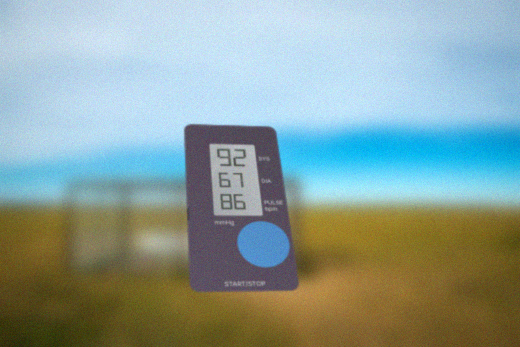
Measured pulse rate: 86 bpm
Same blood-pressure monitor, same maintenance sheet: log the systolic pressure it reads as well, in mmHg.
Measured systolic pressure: 92 mmHg
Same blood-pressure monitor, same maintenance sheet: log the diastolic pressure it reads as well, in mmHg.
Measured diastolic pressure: 67 mmHg
